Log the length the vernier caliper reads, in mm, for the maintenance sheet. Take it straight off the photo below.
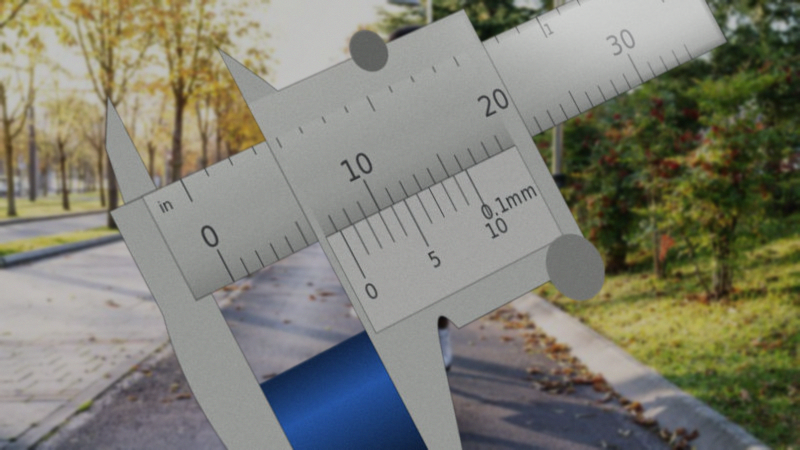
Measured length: 7.2 mm
